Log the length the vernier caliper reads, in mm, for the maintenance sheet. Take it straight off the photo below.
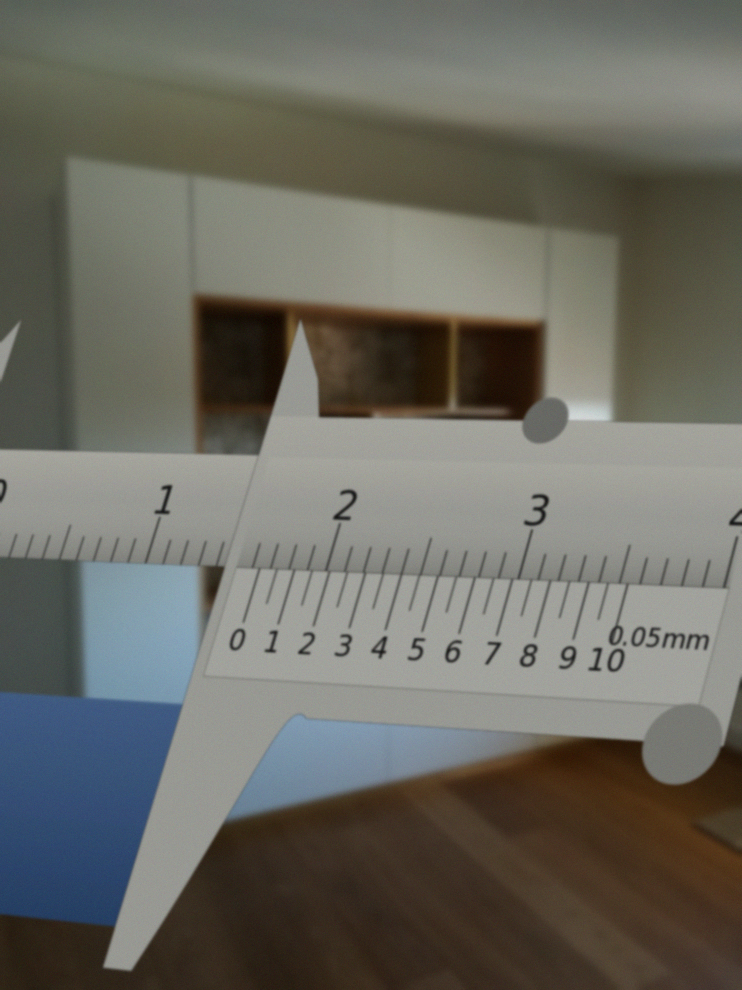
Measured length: 16.4 mm
